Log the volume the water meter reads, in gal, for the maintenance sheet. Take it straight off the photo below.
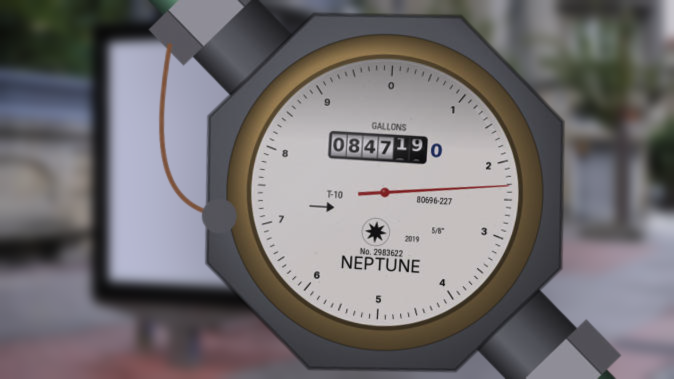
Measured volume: 847192.3 gal
